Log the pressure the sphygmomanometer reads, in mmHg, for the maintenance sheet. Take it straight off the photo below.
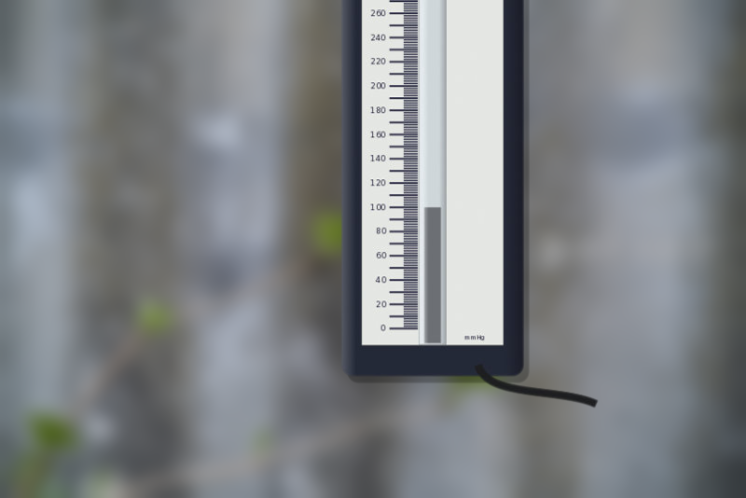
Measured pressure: 100 mmHg
